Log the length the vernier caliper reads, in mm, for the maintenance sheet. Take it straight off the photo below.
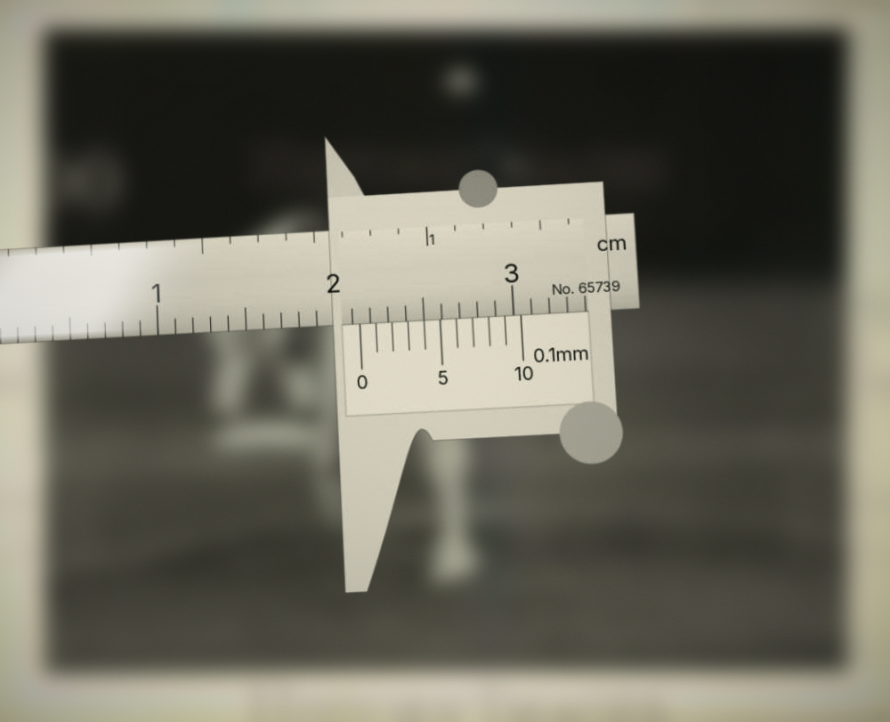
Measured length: 21.4 mm
